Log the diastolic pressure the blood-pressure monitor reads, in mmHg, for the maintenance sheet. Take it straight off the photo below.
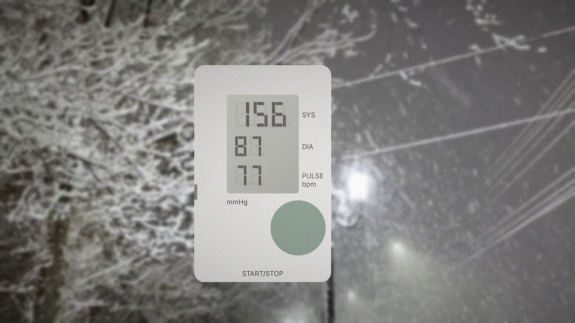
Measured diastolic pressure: 87 mmHg
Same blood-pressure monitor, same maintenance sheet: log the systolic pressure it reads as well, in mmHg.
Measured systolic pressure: 156 mmHg
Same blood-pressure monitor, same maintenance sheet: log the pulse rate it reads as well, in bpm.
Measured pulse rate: 77 bpm
